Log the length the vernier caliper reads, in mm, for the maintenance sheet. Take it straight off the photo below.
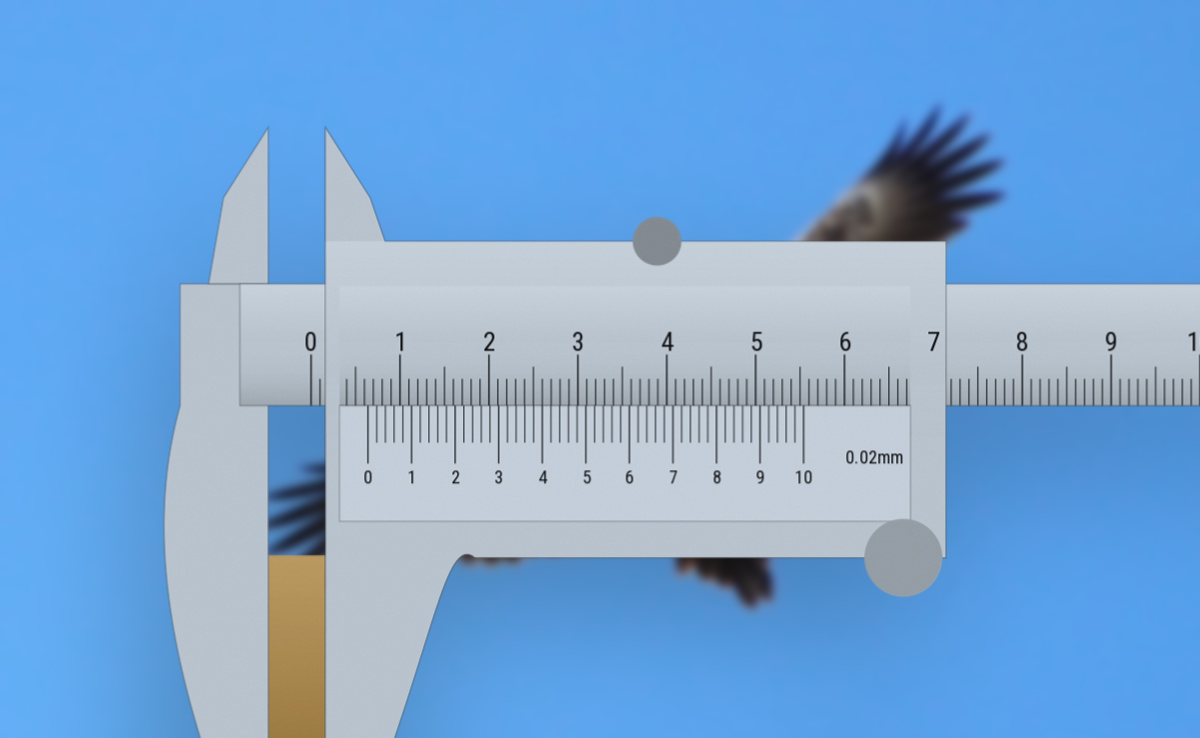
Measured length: 6.4 mm
